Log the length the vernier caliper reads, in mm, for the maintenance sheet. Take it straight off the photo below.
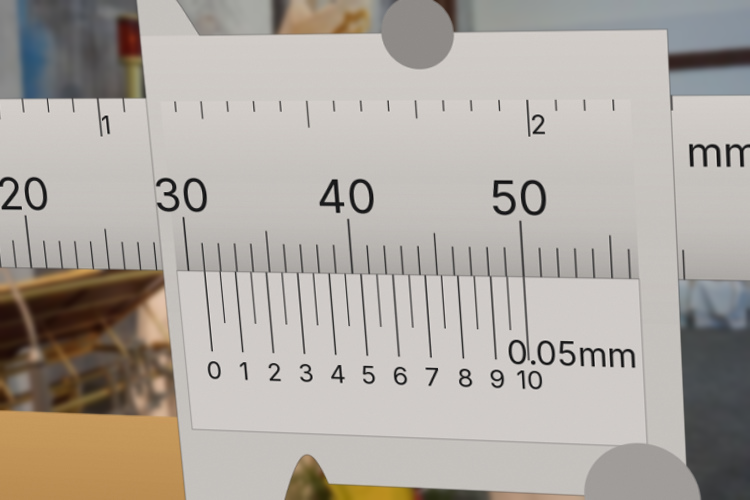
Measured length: 31.0 mm
